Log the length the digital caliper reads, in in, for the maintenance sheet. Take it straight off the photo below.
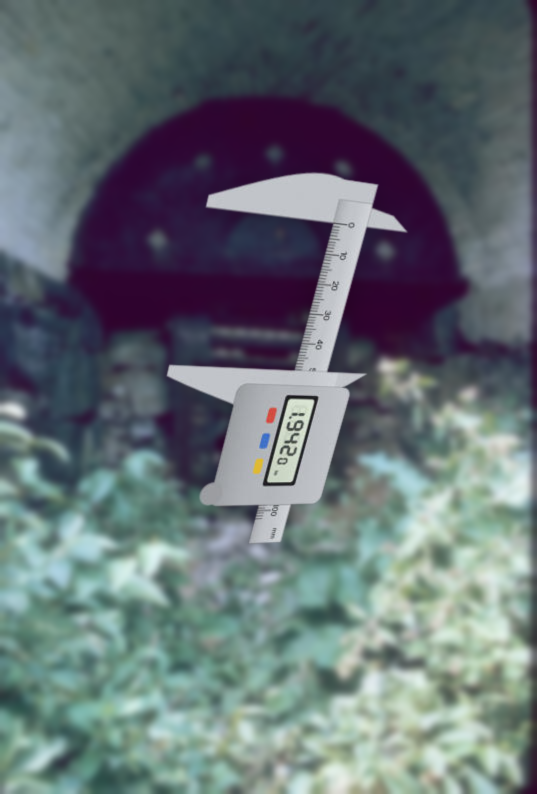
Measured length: 1.9420 in
